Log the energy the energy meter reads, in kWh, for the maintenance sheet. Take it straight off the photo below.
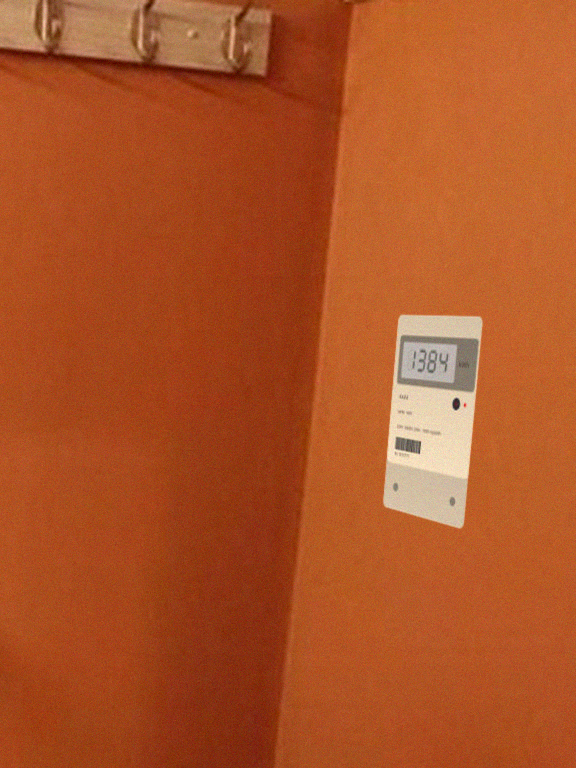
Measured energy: 1384 kWh
